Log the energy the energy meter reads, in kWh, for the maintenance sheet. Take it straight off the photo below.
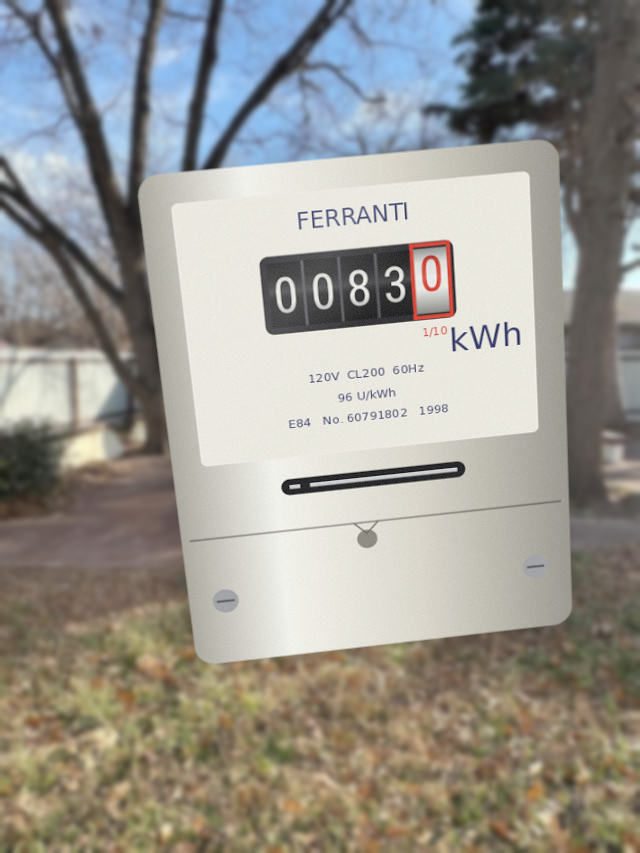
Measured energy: 83.0 kWh
